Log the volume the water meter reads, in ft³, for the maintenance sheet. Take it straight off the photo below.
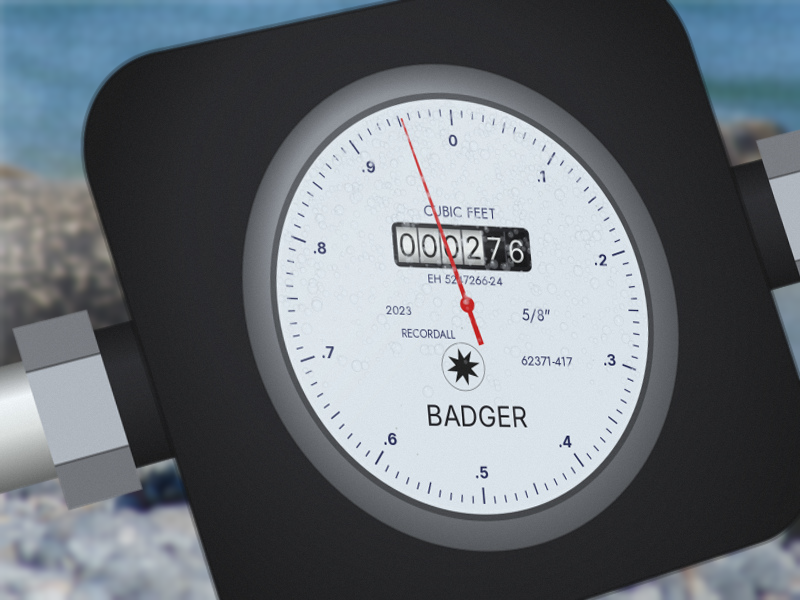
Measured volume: 275.95 ft³
